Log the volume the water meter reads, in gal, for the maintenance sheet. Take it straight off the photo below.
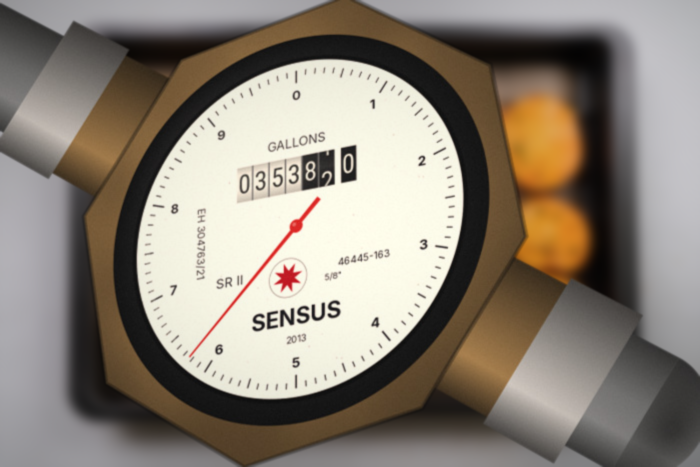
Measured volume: 353816.2 gal
